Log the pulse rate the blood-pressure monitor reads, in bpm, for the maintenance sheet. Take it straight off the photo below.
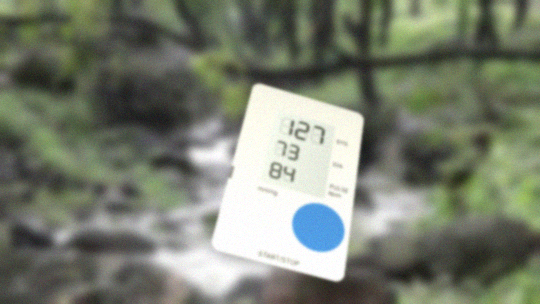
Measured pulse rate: 84 bpm
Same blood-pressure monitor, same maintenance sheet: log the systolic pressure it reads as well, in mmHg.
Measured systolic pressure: 127 mmHg
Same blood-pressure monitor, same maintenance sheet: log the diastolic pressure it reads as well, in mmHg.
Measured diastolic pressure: 73 mmHg
